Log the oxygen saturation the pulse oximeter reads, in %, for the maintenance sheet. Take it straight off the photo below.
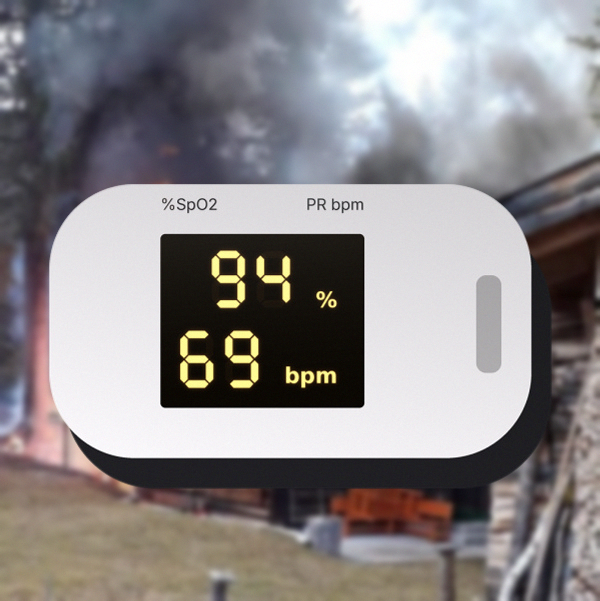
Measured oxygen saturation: 94 %
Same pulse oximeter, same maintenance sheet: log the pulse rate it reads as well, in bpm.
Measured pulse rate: 69 bpm
